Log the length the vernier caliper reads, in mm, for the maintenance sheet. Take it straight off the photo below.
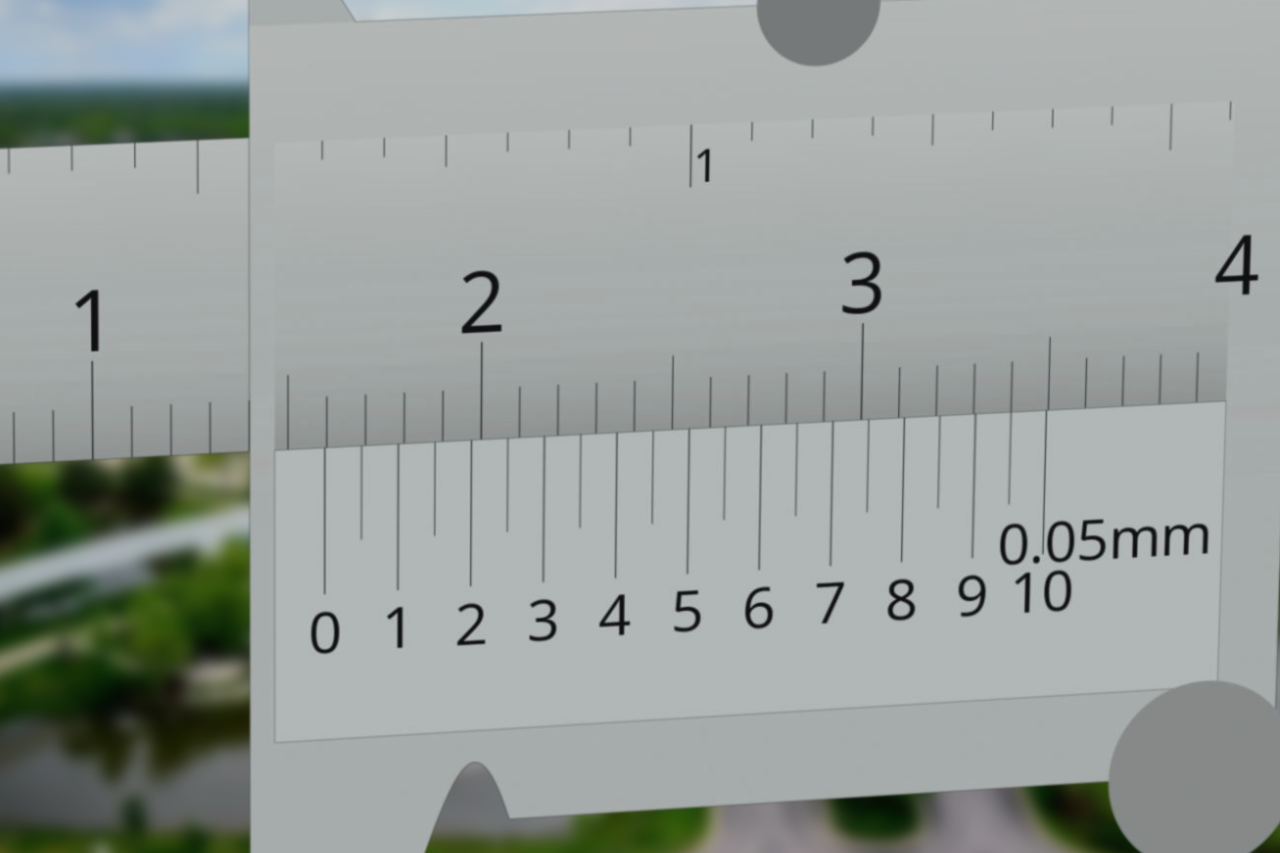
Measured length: 15.95 mm
